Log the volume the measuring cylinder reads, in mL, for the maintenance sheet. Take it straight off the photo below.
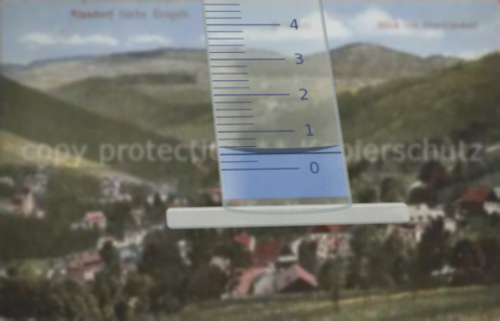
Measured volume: 0.4 mL
